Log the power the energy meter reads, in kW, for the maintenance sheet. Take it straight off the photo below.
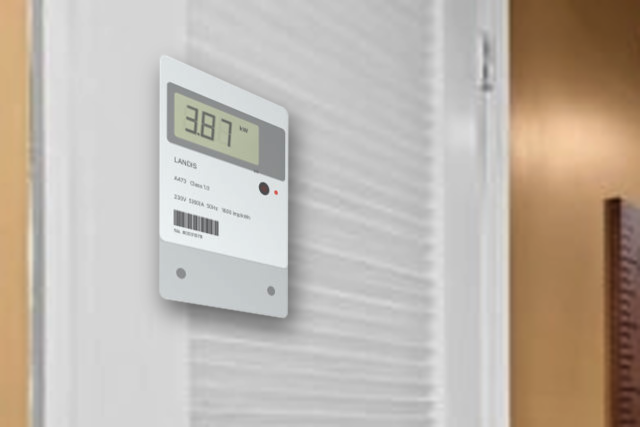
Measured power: 3.87 kW
